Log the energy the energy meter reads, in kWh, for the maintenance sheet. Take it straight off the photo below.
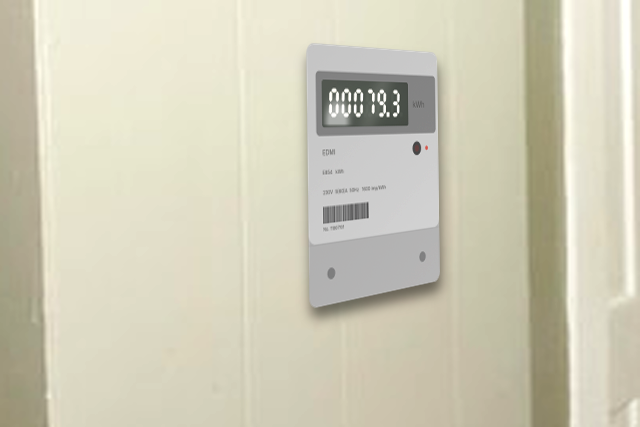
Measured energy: 79.3 kWh
